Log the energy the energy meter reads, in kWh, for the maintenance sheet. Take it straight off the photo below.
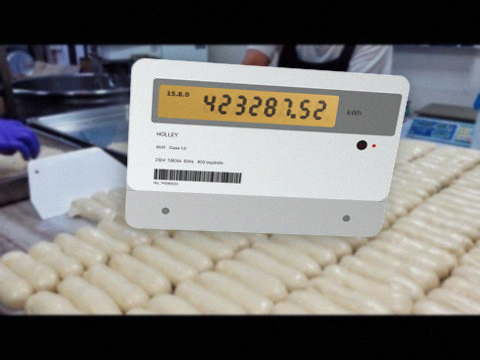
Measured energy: 423287.52 kWh
